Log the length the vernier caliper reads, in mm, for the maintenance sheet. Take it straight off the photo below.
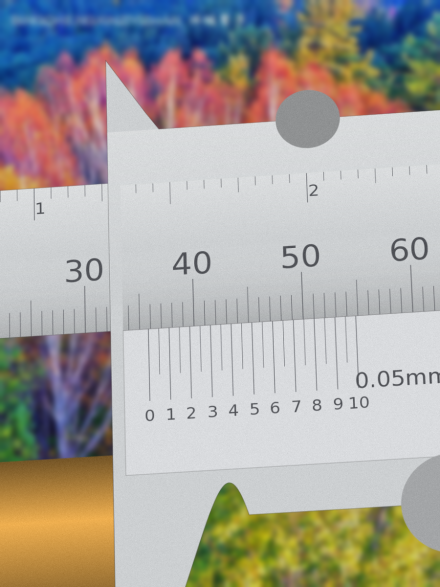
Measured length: 35.8 mm
